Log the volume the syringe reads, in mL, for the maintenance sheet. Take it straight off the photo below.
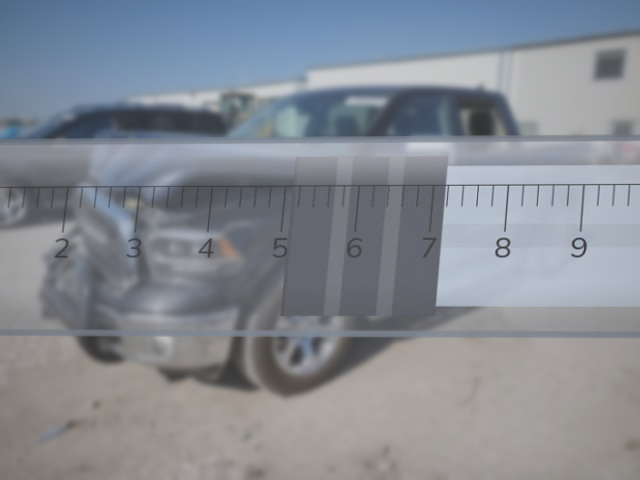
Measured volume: 5.1 mL
